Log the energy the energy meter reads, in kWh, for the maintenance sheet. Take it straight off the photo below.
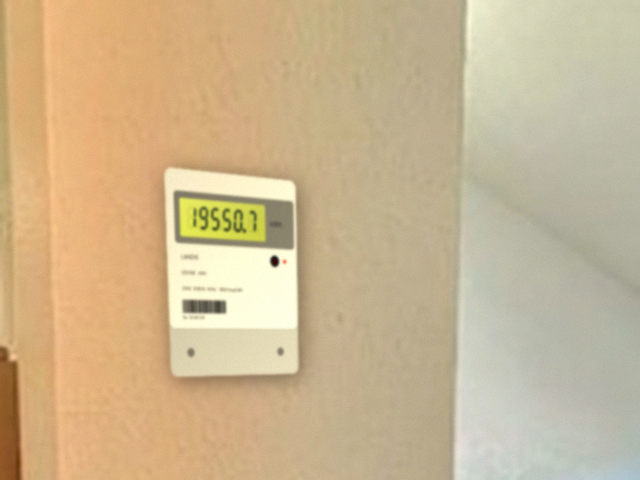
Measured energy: 19550.7 kWh
